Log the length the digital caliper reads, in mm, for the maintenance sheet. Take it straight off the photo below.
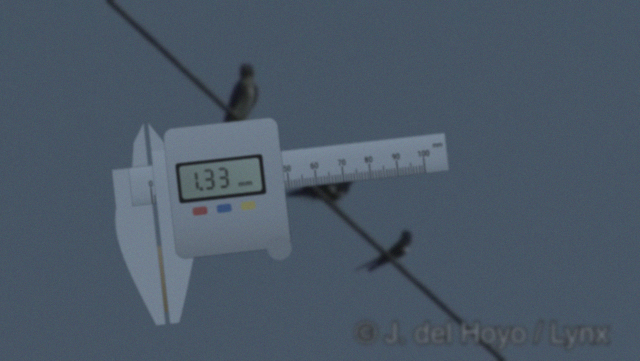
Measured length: 1.33 mm
